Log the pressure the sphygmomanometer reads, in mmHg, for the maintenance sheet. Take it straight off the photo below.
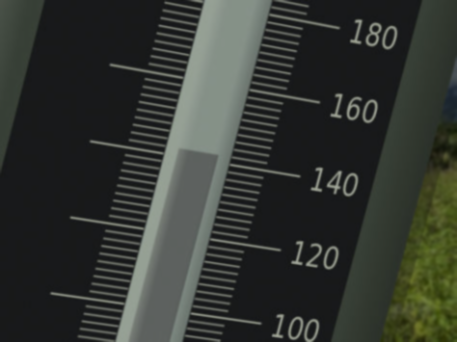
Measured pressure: 142 mmHg
